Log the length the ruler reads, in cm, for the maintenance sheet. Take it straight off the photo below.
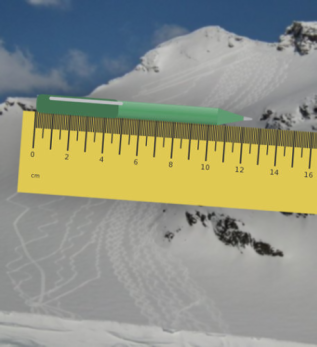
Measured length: 12.5 cm
